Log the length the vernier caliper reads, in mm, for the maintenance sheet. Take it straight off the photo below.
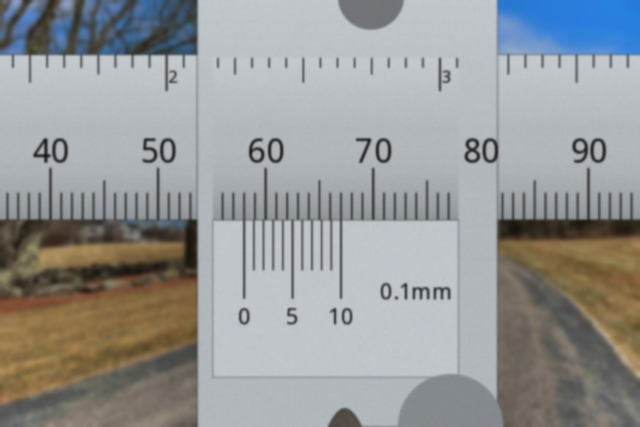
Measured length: 58.0 mm
